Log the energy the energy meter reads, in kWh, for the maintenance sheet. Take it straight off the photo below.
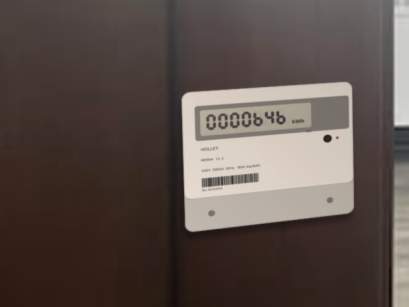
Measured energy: 646 kWh
